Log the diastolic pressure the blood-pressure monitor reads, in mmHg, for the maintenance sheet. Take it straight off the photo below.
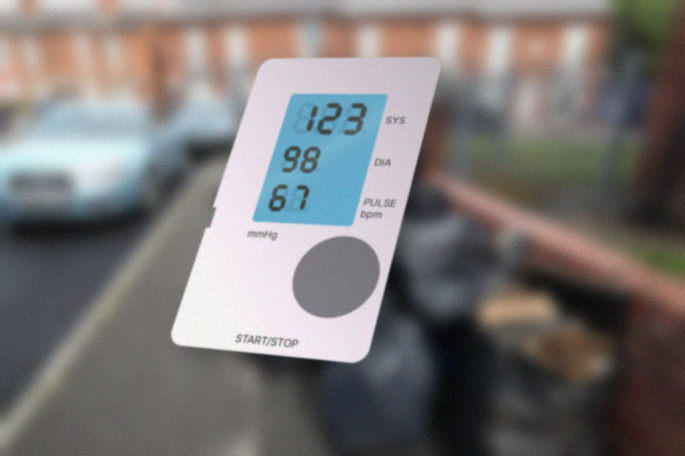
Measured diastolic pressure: 98 mmHg
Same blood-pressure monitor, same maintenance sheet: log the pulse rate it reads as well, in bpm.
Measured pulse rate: 67 bpm
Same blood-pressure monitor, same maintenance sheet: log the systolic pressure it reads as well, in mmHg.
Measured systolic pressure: 123 mmHg
